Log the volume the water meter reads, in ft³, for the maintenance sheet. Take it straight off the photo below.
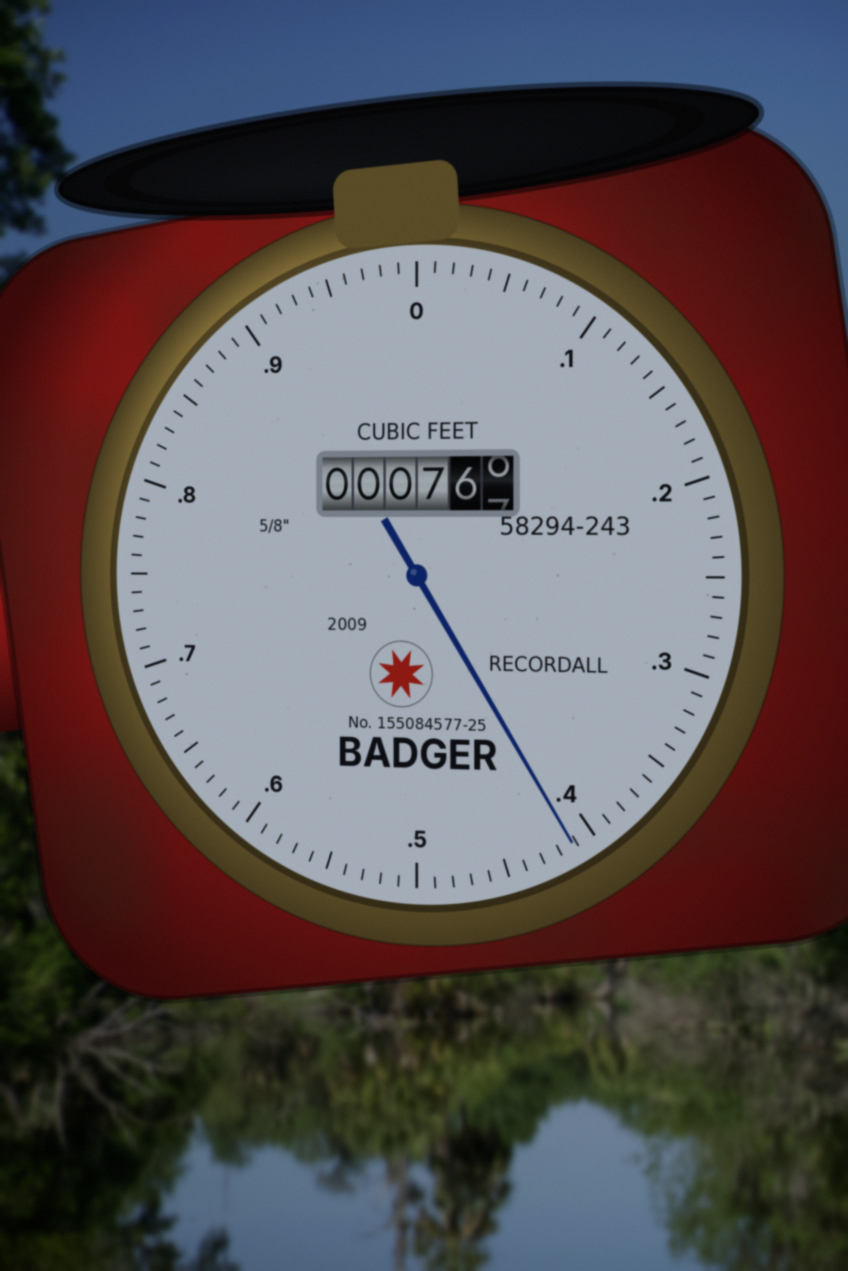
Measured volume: 766.41 ft³
